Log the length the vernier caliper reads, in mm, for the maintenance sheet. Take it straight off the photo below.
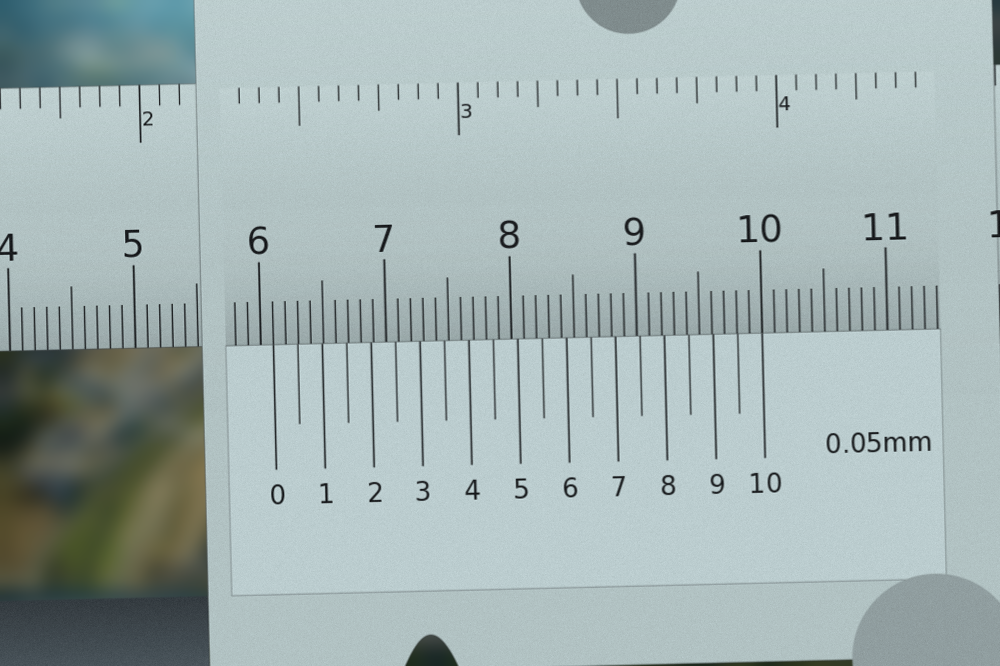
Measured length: 61.0 mm
